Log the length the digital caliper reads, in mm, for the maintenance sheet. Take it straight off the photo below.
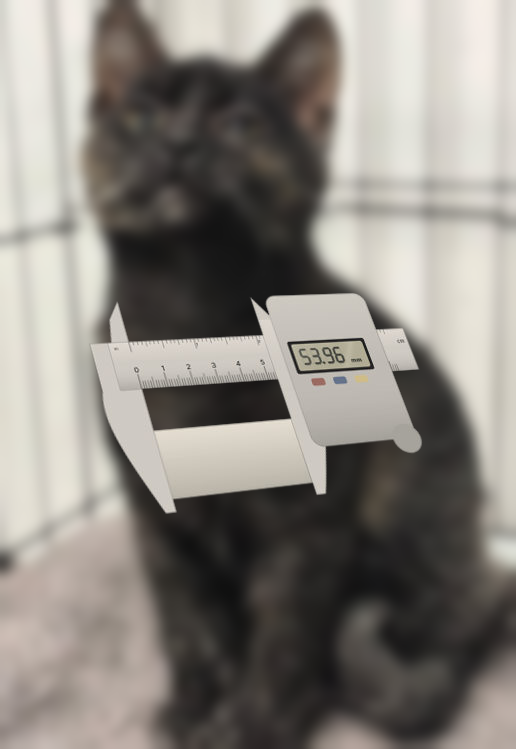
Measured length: 53.96 mm
